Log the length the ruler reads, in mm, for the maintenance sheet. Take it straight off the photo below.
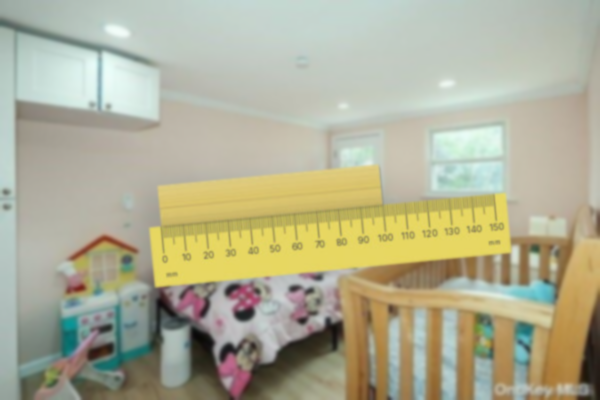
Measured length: 100 mm
